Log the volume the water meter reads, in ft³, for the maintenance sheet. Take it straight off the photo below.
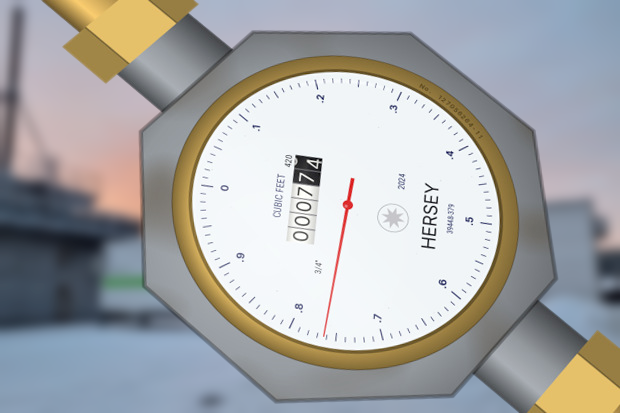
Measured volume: 773.76 ft³
